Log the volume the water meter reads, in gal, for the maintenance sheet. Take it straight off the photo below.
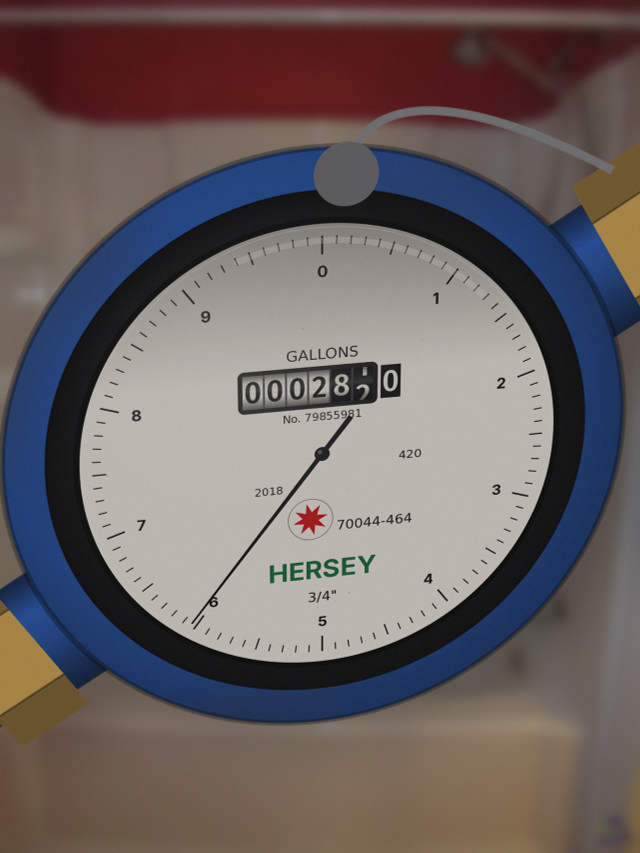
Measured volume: 2816.0 gal
